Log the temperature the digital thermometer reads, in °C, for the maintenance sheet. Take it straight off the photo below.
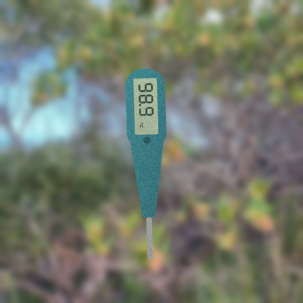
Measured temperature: 98.9 °C
